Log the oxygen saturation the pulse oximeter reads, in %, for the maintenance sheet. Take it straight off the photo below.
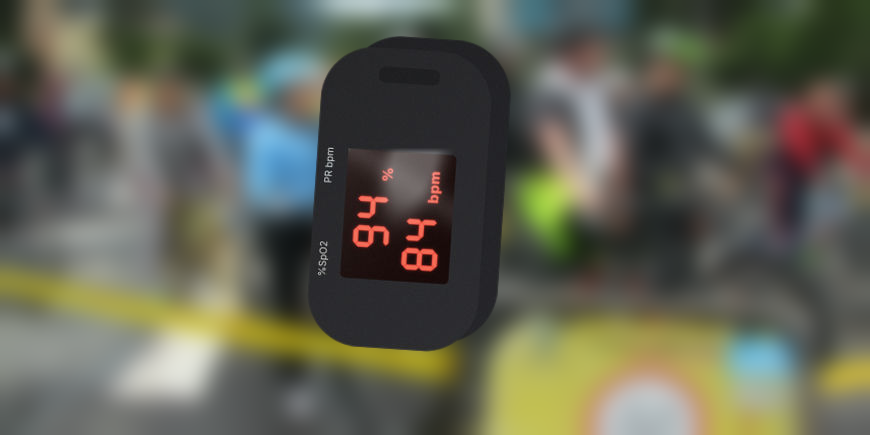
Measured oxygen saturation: 94 %
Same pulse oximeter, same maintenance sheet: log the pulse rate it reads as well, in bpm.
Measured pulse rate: 84 bpm
